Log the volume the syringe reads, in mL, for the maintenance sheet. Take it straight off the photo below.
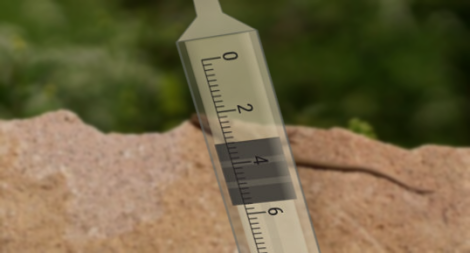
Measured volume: 3.2 mL
